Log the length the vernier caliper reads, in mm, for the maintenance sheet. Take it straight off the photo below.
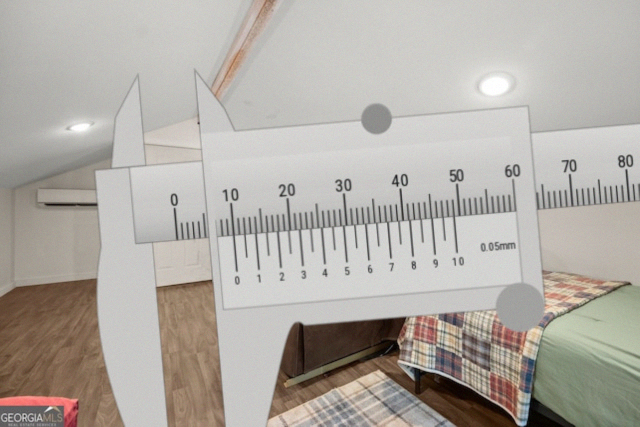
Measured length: 10.0 mm
